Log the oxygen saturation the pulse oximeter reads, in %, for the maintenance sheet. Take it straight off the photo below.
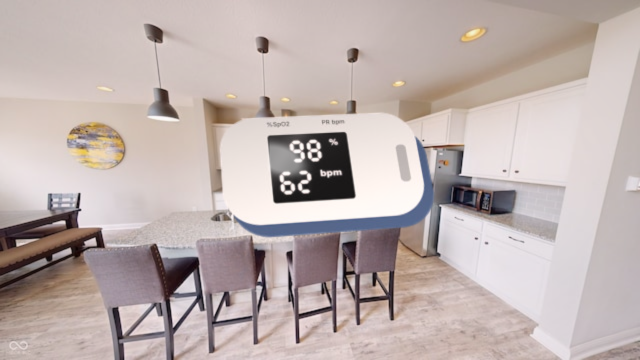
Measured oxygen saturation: 98 %
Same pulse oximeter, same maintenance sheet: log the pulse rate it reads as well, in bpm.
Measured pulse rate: 62 bpm
